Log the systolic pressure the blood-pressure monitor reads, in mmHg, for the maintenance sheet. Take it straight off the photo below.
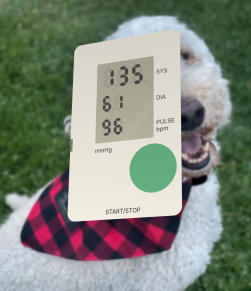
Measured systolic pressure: 135 mmHg
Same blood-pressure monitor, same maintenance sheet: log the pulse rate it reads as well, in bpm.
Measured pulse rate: 96 bpm
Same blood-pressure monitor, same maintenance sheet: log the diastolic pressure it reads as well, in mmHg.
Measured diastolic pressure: 61 mmHg
